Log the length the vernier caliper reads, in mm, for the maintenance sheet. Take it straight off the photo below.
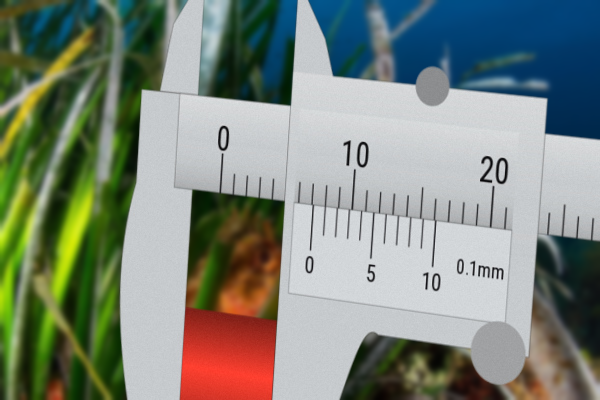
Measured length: 7.1 mm
